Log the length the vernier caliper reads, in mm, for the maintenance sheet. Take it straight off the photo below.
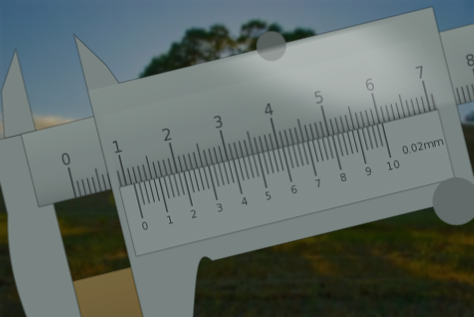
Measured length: 11.5 mm
